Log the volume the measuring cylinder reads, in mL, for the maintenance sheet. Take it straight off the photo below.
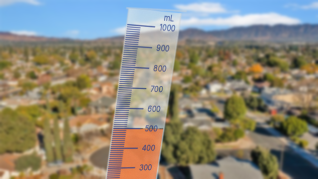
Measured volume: 500 mL
